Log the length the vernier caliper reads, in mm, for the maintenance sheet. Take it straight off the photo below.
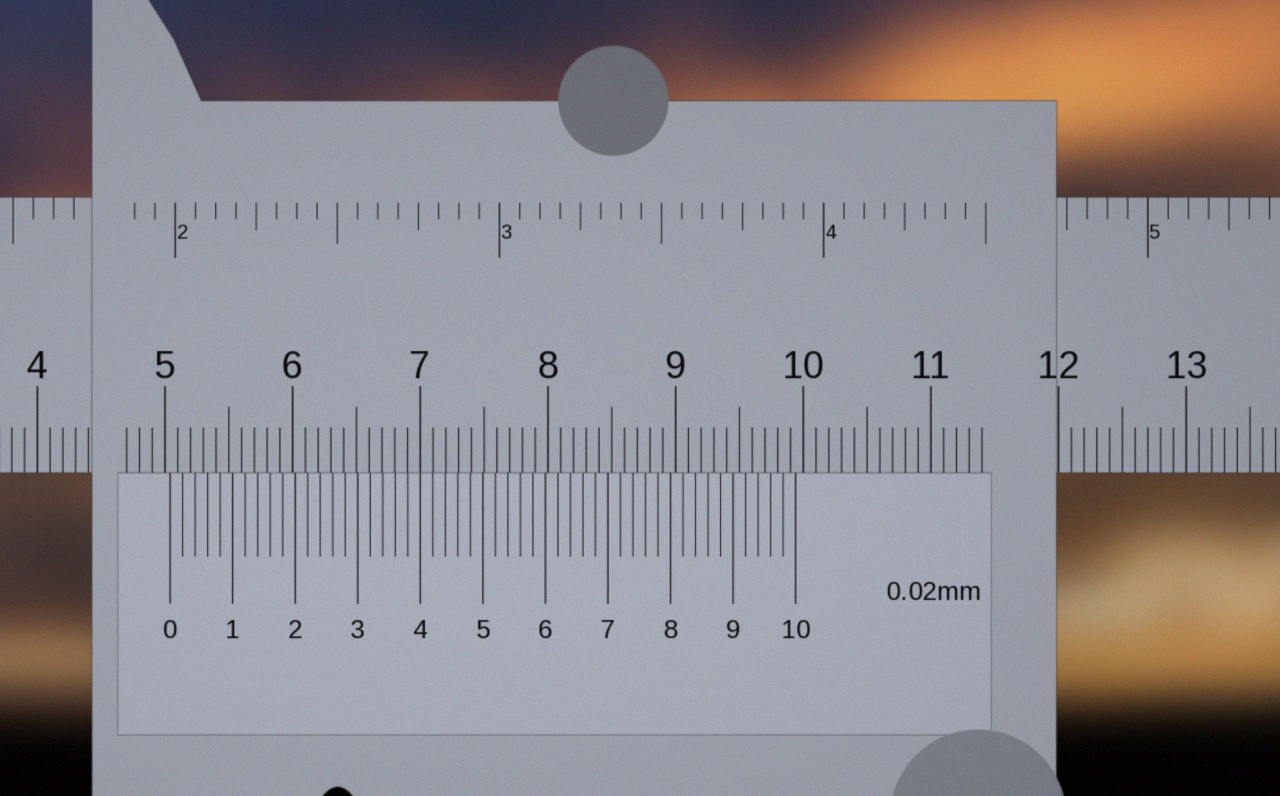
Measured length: 50.4 mm
